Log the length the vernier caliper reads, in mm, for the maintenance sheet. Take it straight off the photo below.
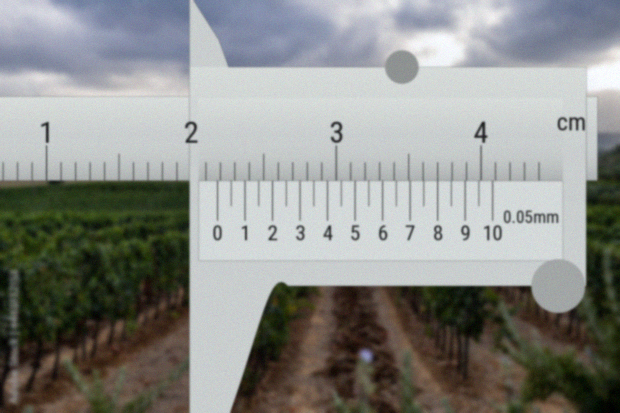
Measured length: 21.8 mm
